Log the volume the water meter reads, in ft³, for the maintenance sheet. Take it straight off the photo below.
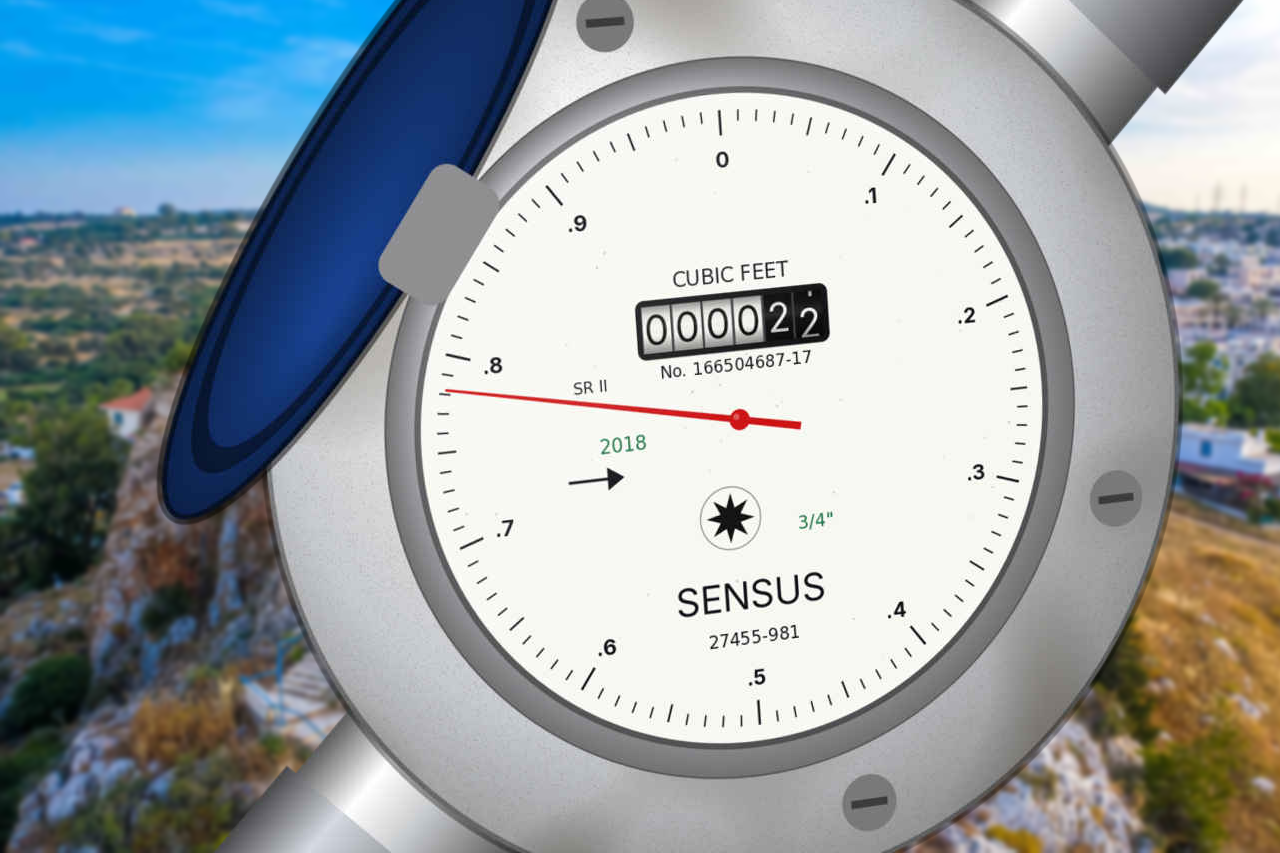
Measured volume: 21.78 ft³
